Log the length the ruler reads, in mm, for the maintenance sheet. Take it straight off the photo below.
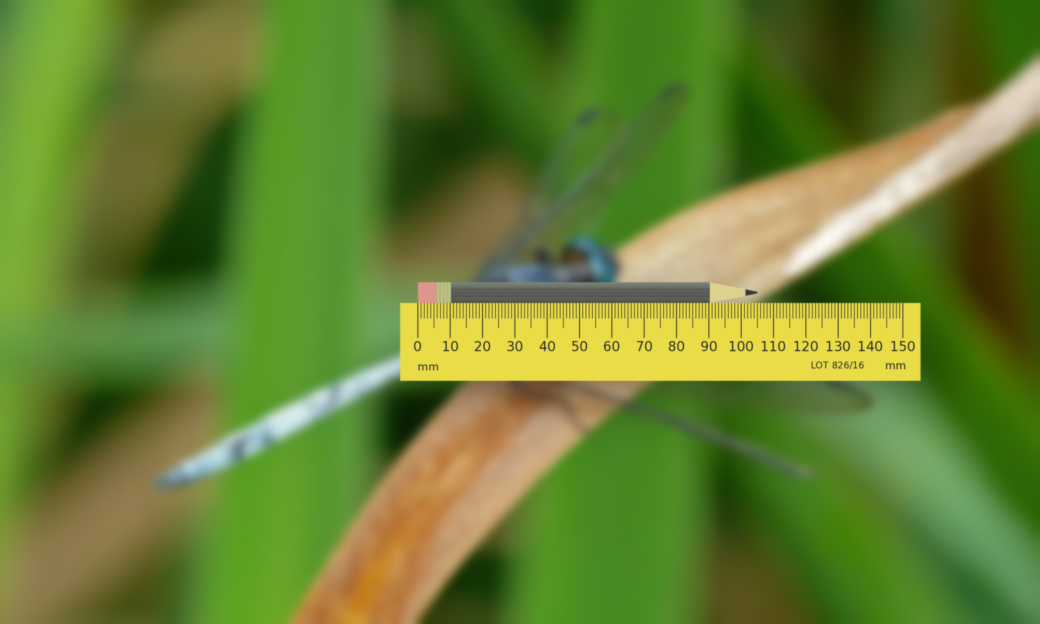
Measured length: 105 mm
